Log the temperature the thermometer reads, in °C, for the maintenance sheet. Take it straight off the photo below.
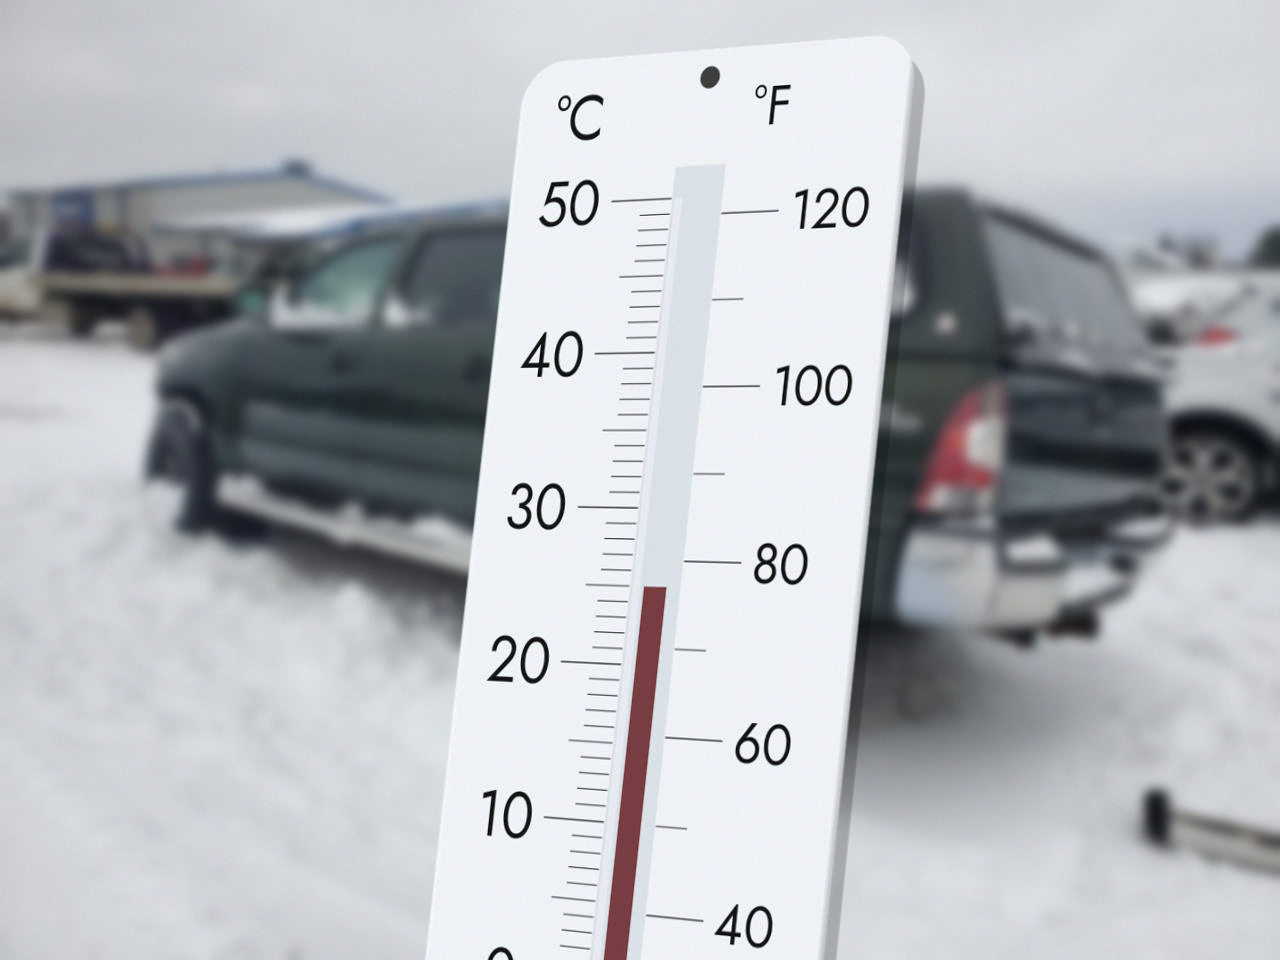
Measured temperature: 25 °C
